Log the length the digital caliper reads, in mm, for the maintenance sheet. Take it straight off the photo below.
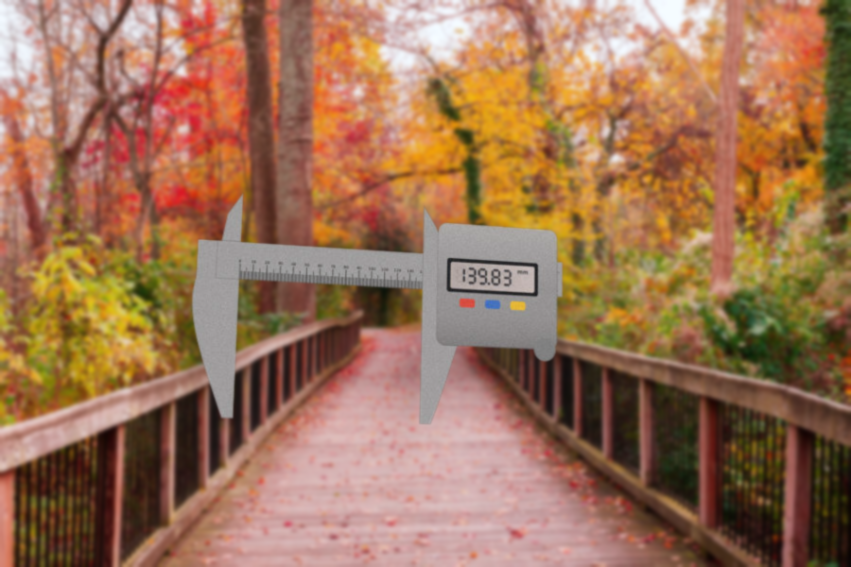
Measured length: 139.83 mm
